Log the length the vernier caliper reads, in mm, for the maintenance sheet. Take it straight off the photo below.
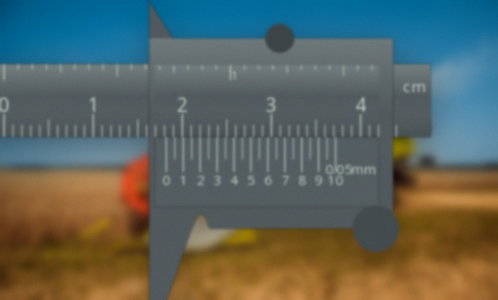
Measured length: 18.2 mm
